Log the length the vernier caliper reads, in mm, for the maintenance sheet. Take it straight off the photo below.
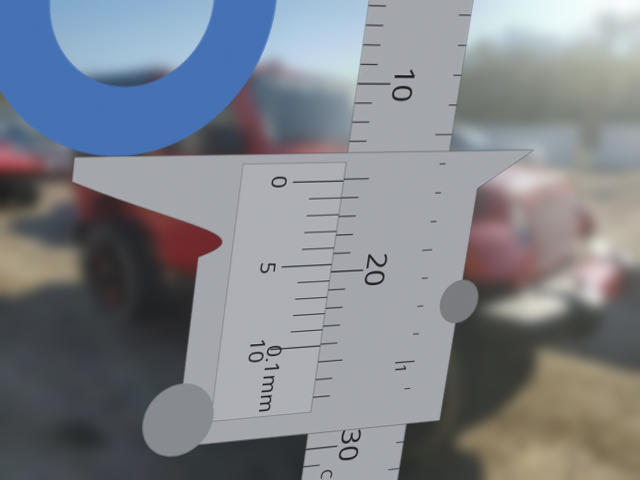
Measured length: 15.1 mm
